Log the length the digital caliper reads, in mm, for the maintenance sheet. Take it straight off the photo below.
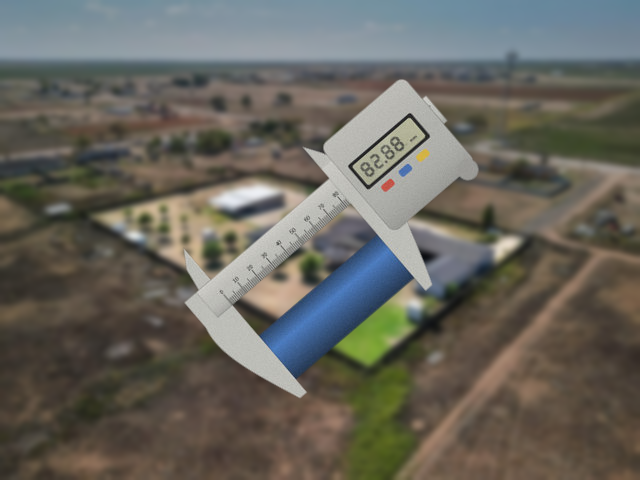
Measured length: 82.88 mm
